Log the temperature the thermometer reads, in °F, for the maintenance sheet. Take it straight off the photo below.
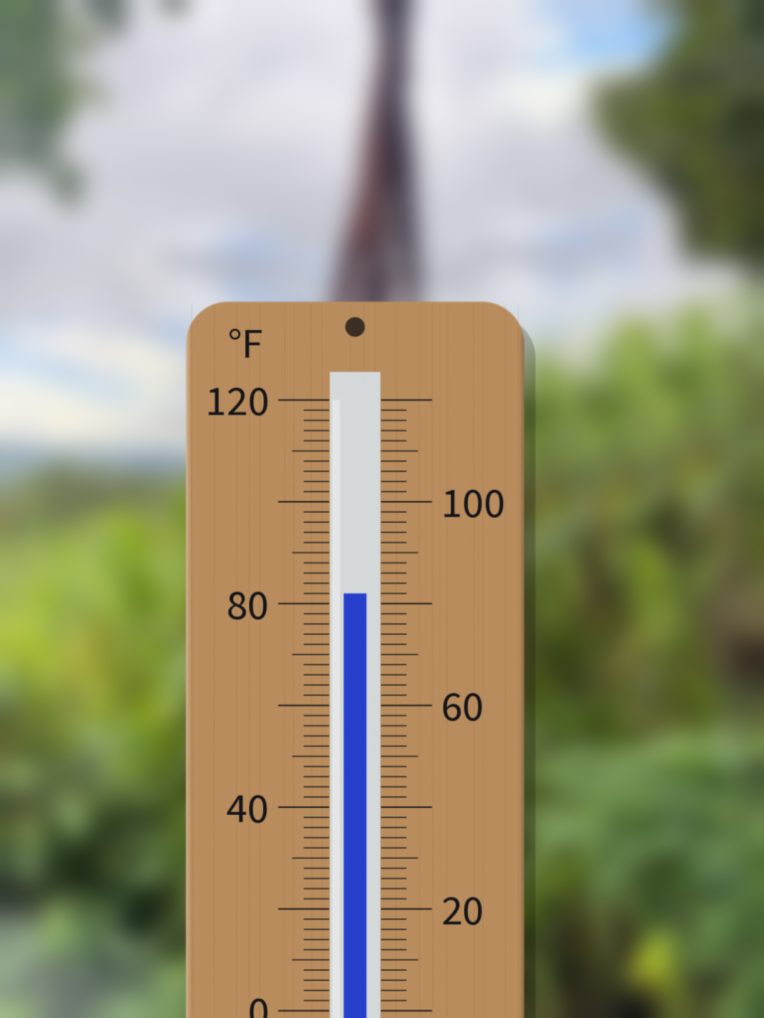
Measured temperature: 82 °F
